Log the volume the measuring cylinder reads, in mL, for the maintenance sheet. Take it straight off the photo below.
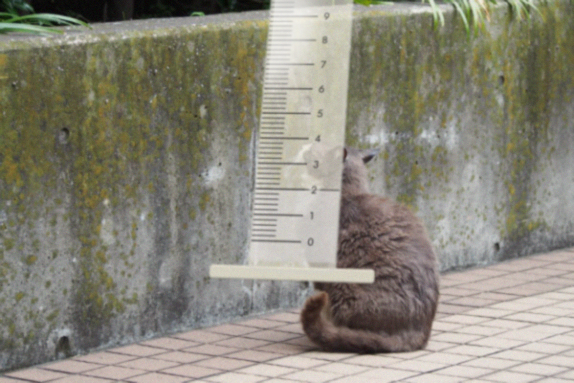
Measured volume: 2 mL
